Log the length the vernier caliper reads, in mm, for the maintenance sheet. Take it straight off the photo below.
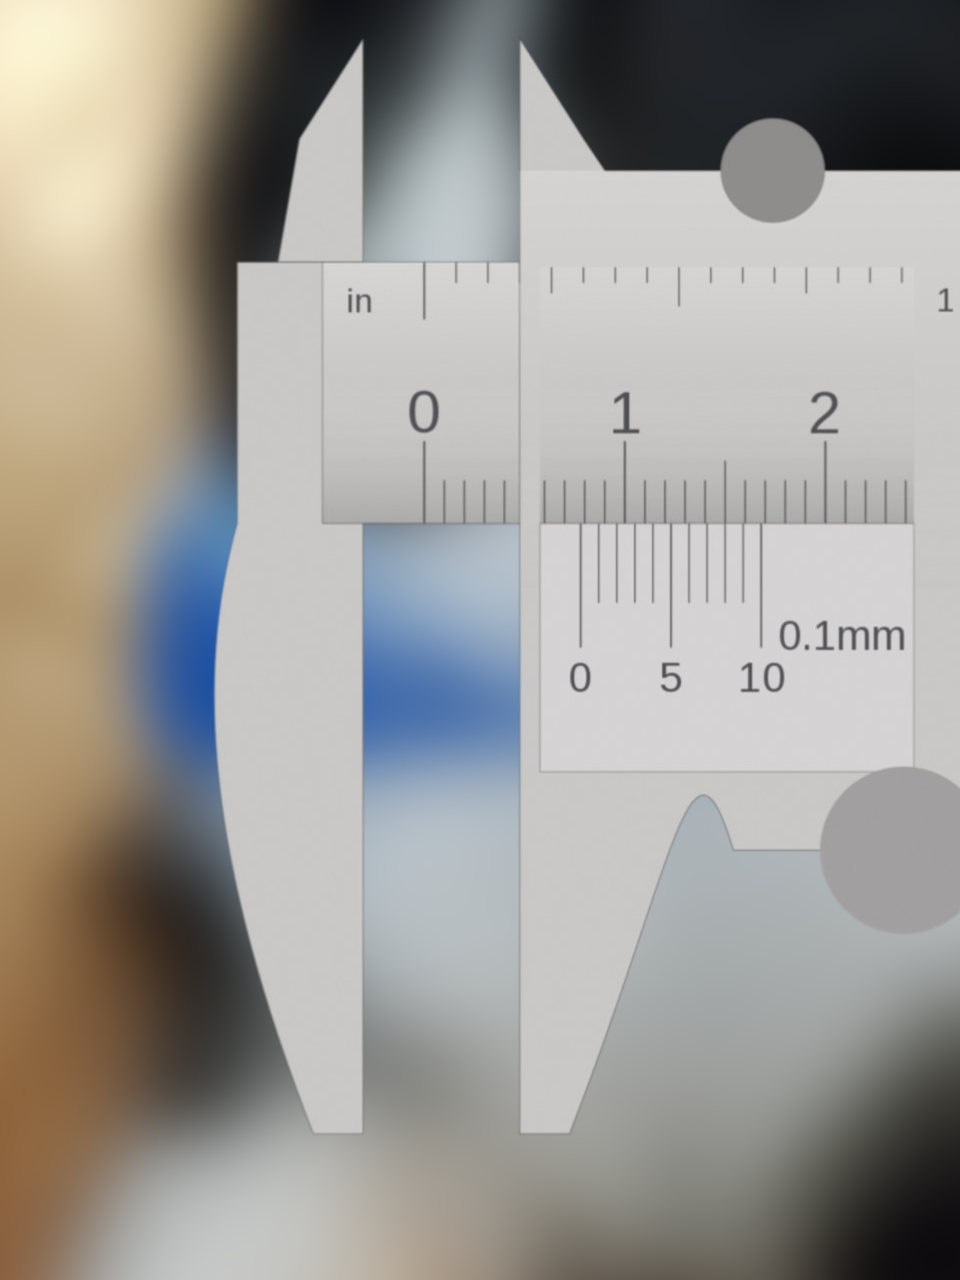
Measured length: 7.8 mm
